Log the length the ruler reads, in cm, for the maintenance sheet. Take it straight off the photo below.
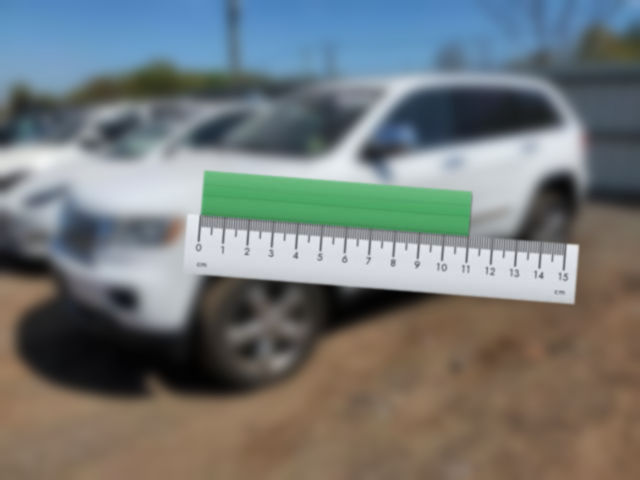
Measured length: 11 cm
